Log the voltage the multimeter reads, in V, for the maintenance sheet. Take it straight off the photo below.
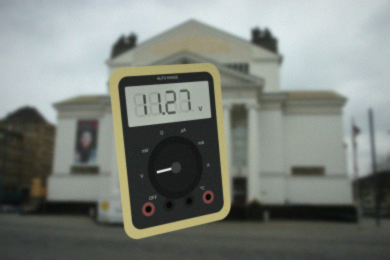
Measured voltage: 11.27 V
